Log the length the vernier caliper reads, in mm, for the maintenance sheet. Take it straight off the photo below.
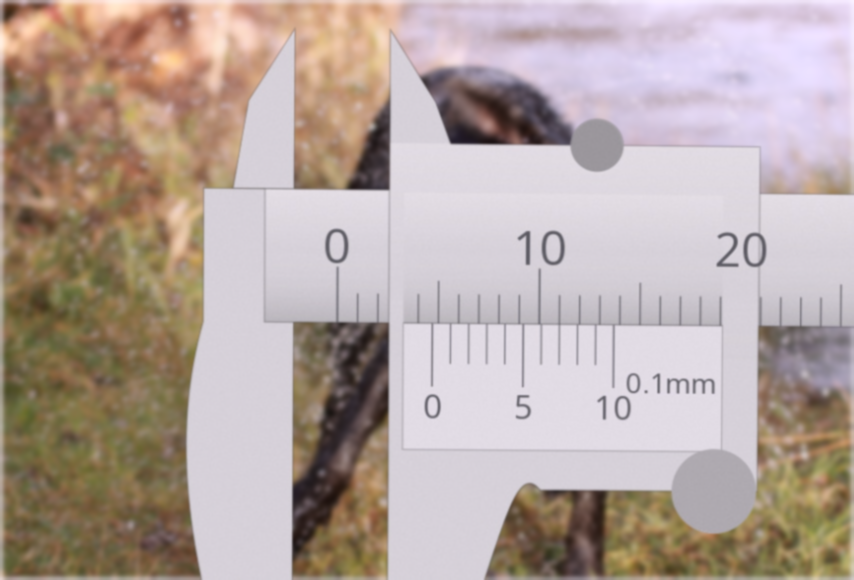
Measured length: 4.7 mm
